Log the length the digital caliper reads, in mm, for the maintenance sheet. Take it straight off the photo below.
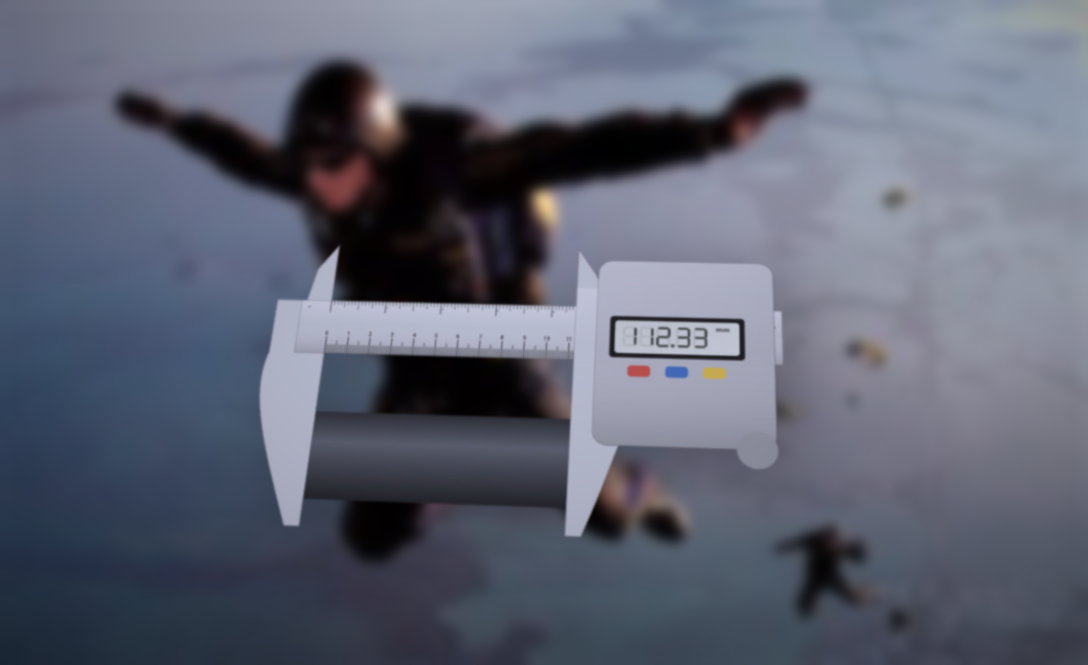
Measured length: 112.33 mm
